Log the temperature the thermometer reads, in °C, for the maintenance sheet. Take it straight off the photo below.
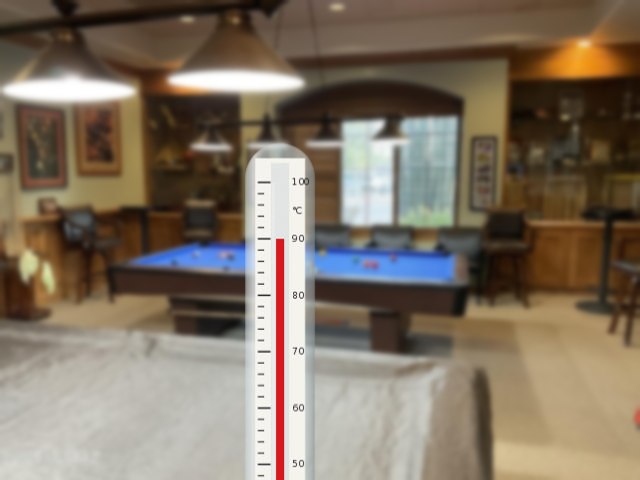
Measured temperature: 90 °C
